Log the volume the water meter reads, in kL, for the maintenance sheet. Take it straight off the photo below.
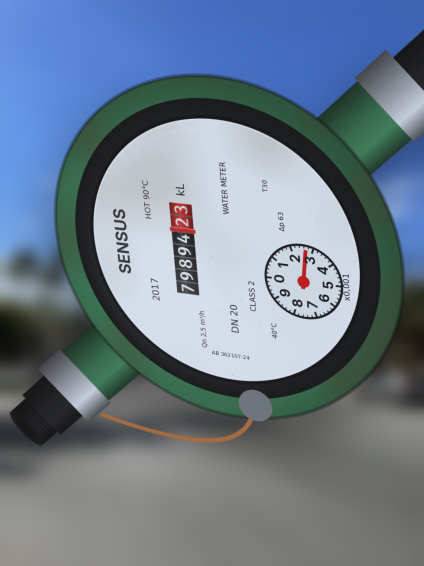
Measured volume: 79894.232 kL
